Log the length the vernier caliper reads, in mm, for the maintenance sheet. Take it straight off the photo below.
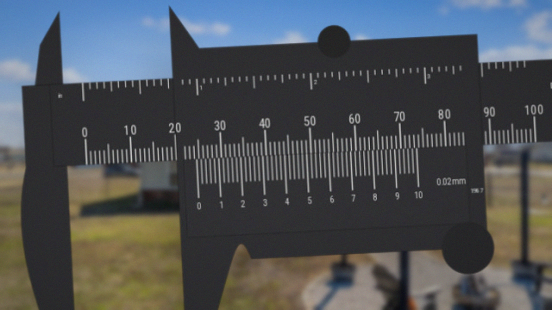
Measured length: 24.5 mm
